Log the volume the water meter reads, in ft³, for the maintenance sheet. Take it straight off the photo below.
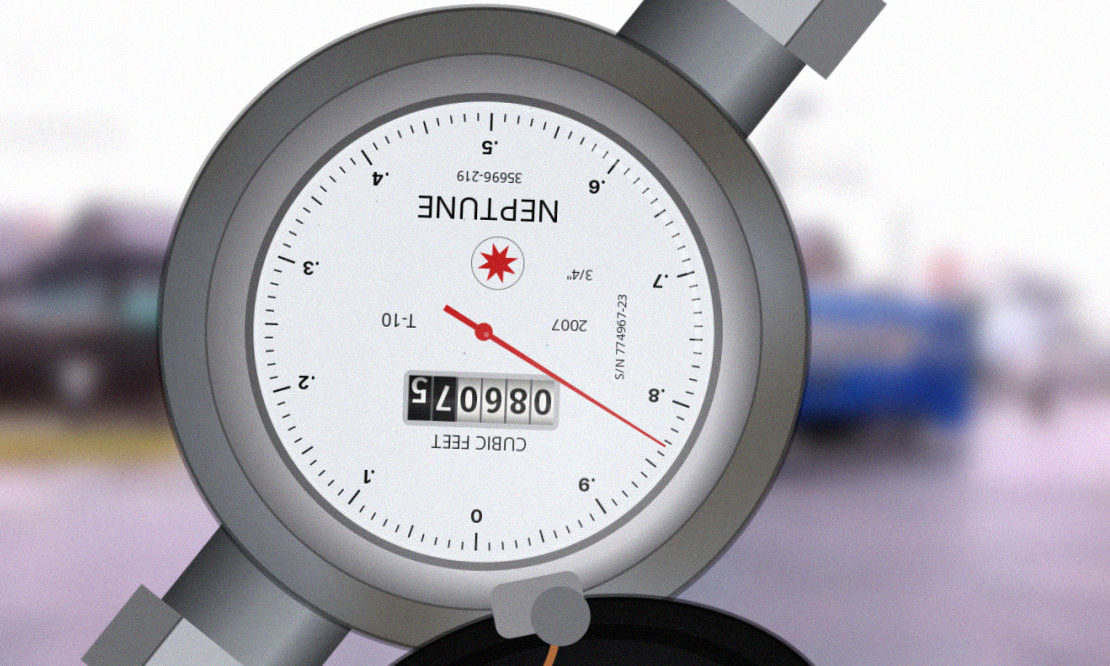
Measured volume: 86074.83 ft³
